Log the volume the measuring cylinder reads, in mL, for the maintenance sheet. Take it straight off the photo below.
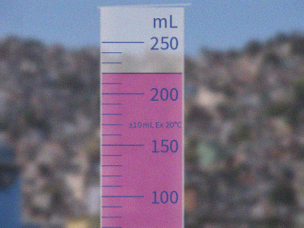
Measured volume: 220 mL
